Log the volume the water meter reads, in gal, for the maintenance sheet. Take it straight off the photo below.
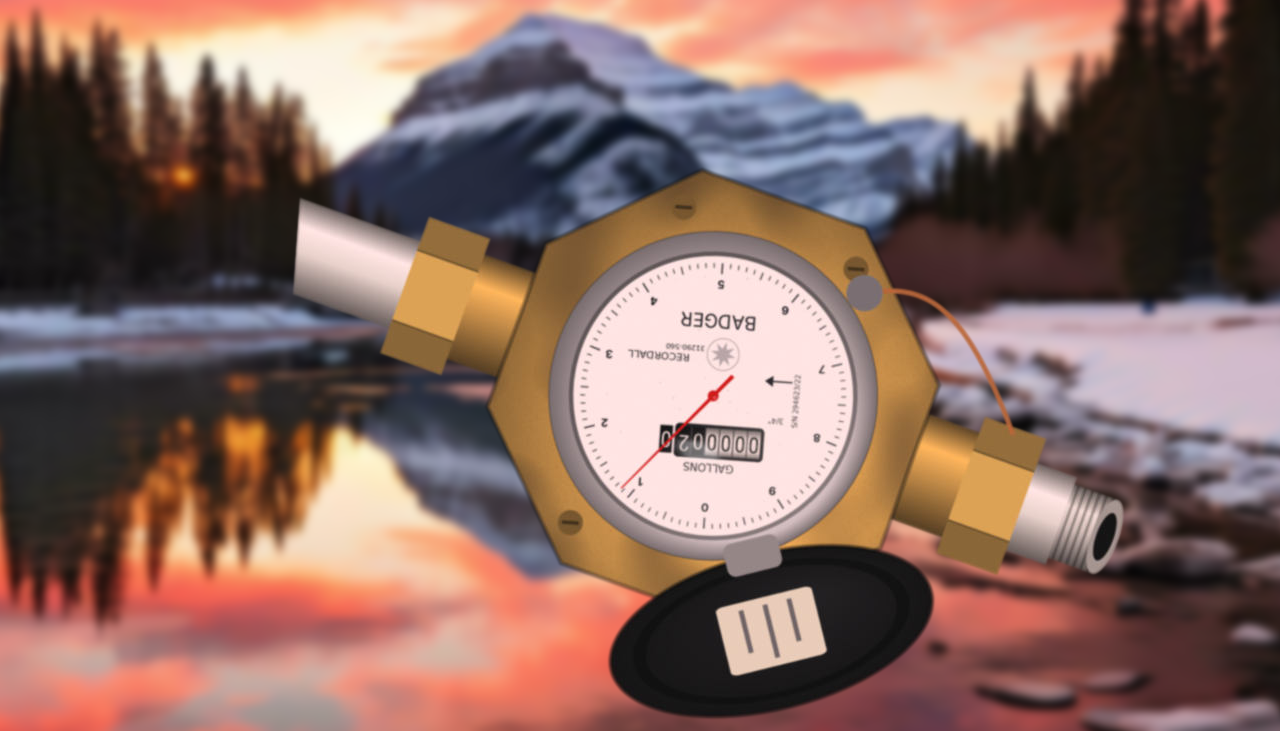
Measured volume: 21.1 gal
